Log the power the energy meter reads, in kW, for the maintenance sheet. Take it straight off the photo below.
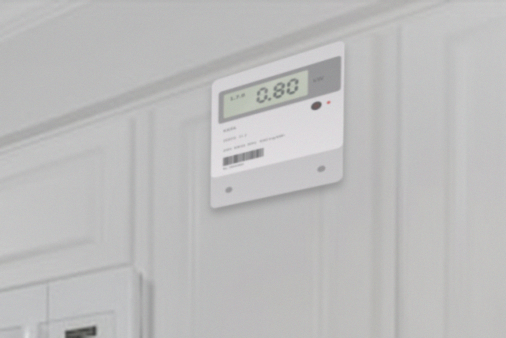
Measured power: 0.80 kW
